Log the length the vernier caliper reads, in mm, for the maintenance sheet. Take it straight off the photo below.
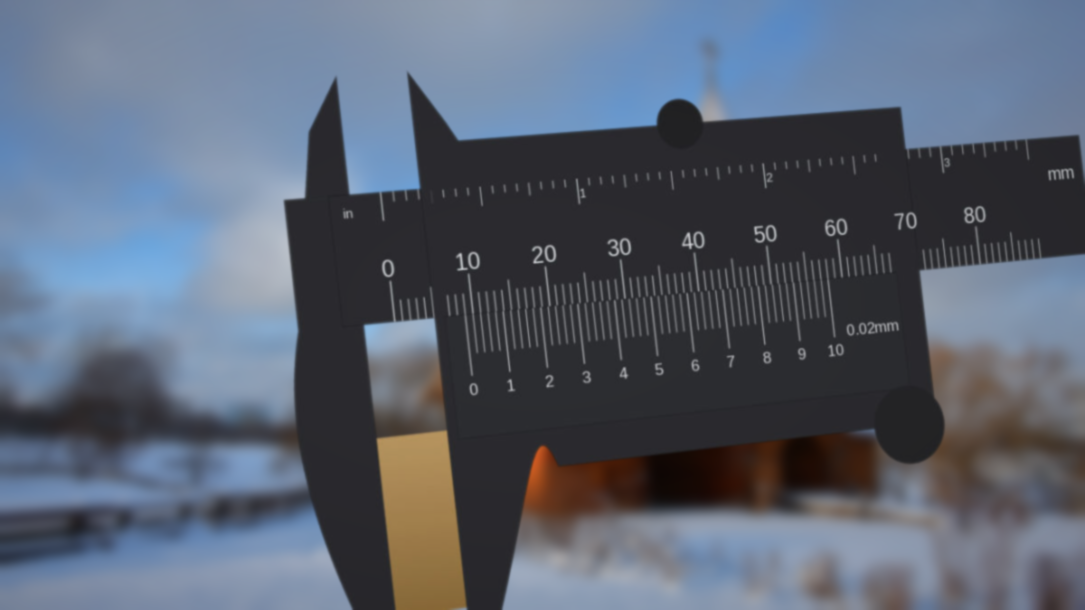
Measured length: 9.0 mm
